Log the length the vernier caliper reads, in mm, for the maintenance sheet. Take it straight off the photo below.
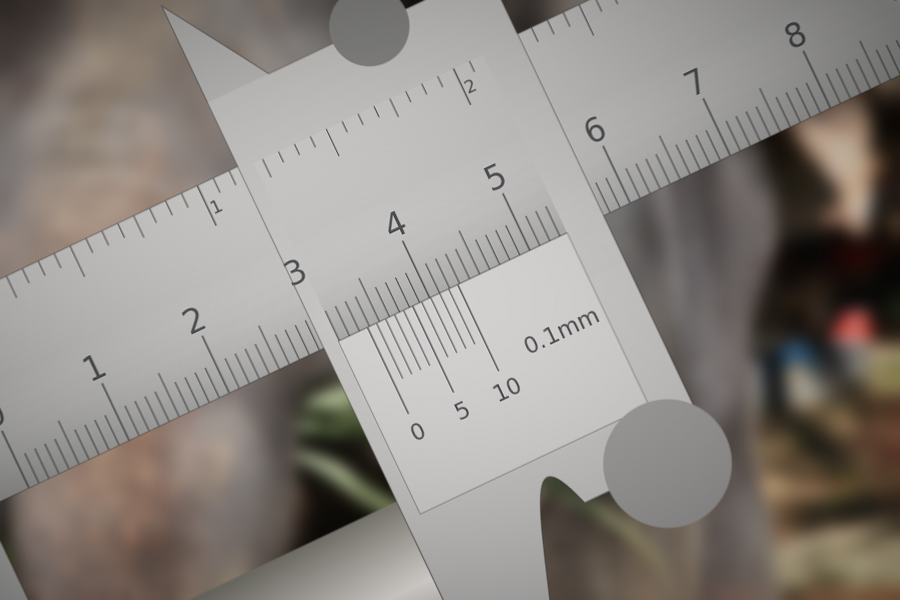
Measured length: 33.8 mm
